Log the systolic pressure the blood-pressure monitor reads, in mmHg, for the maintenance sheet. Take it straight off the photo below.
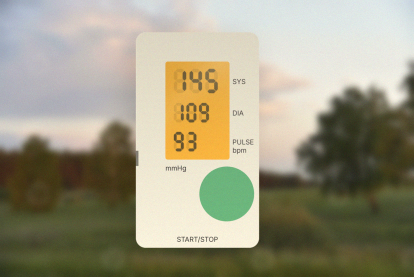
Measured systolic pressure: 145 mmHg
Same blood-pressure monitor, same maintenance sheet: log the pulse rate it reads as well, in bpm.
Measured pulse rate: 93 bpm
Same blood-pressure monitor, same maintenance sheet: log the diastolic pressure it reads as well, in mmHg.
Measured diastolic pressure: 109 mmHg
